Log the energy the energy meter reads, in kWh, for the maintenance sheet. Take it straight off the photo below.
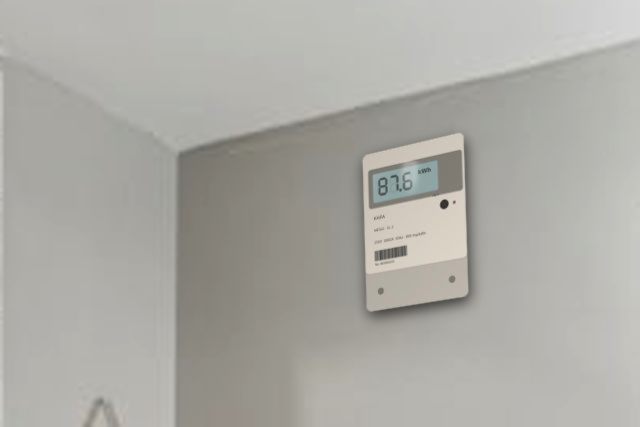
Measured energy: 87.6 kWh
